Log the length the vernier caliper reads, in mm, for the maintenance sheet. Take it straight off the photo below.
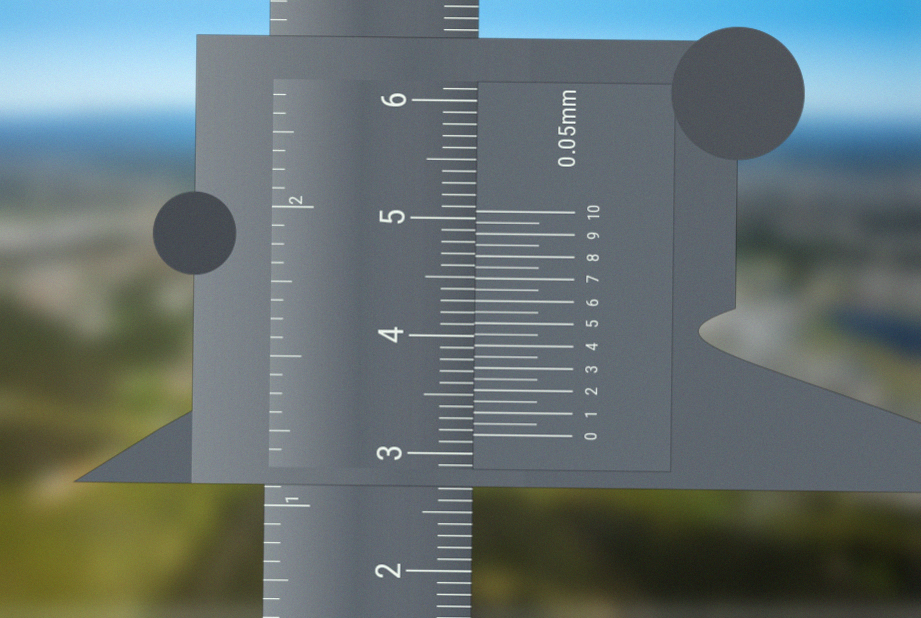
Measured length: 31.6 mm
